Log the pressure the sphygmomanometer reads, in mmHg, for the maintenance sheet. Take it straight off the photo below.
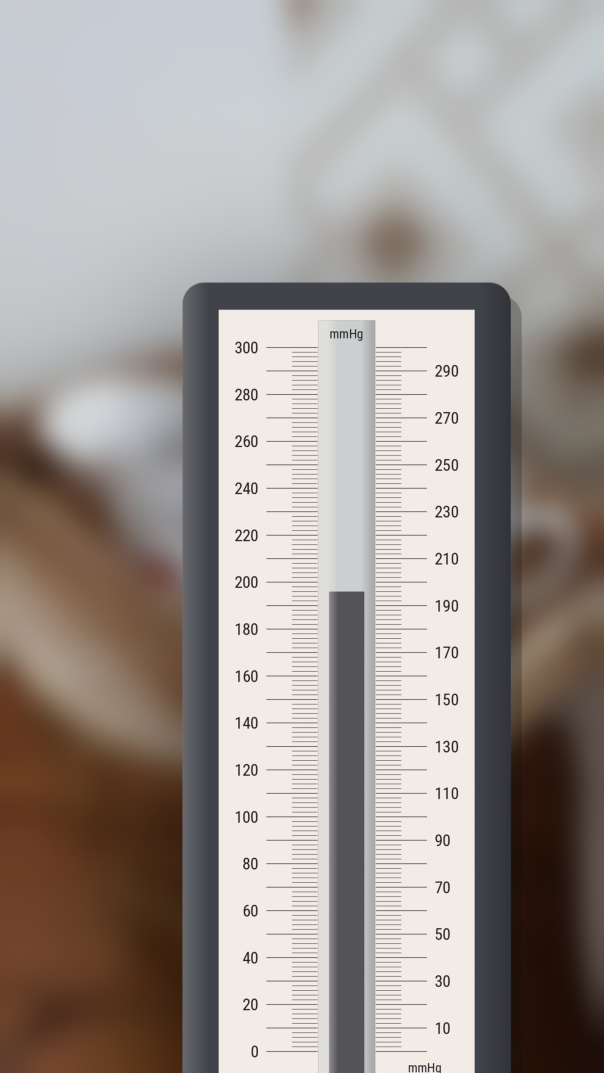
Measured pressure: 196 mmHg
